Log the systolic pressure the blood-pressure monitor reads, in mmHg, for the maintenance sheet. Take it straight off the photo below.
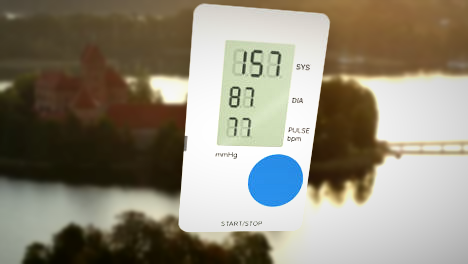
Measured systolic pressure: 157 mmHg
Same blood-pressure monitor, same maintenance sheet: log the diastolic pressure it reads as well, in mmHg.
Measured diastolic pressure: 87 mmHg
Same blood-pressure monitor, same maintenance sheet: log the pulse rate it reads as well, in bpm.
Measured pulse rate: 77 bpm
